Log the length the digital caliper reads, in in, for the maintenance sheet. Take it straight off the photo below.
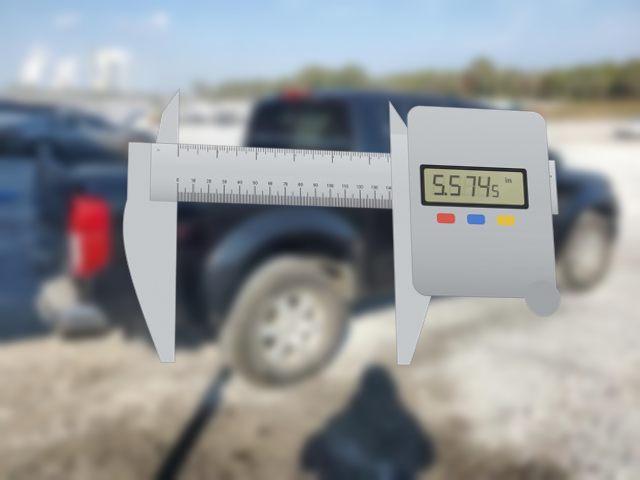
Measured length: 5.5745 in
